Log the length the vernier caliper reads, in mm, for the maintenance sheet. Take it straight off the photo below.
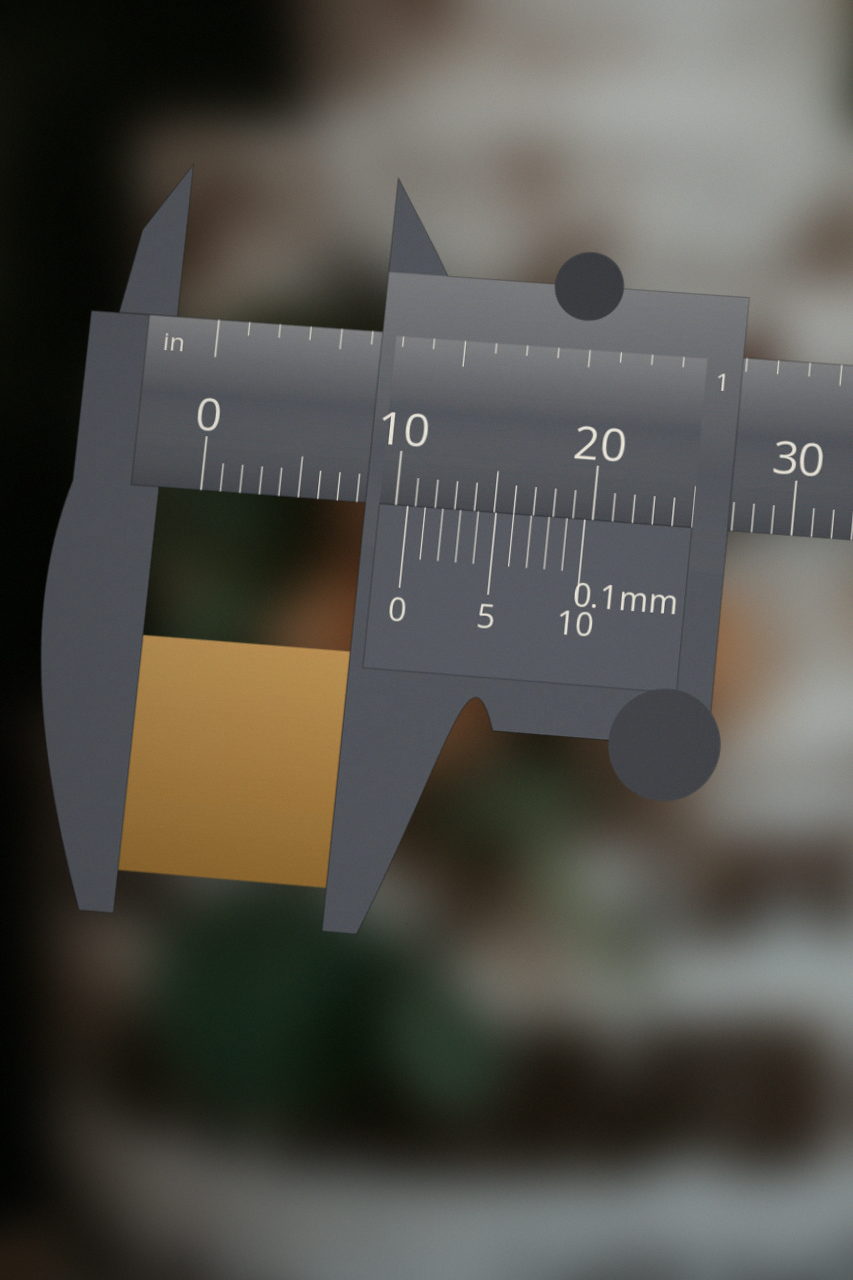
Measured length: 10.6 mm
